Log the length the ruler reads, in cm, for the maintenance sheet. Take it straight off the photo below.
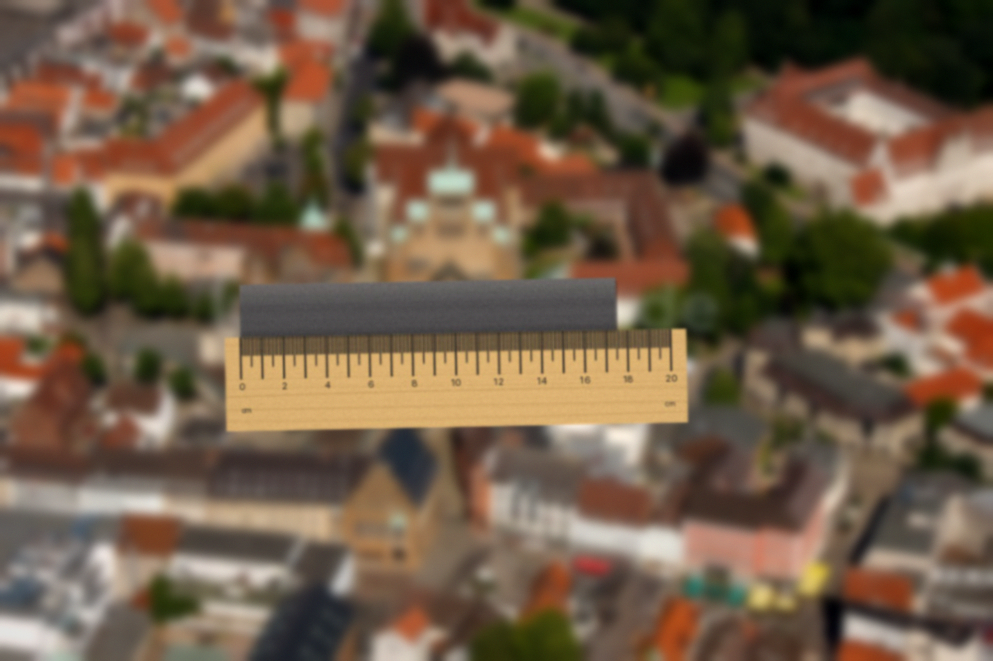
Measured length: 17.5 cm
